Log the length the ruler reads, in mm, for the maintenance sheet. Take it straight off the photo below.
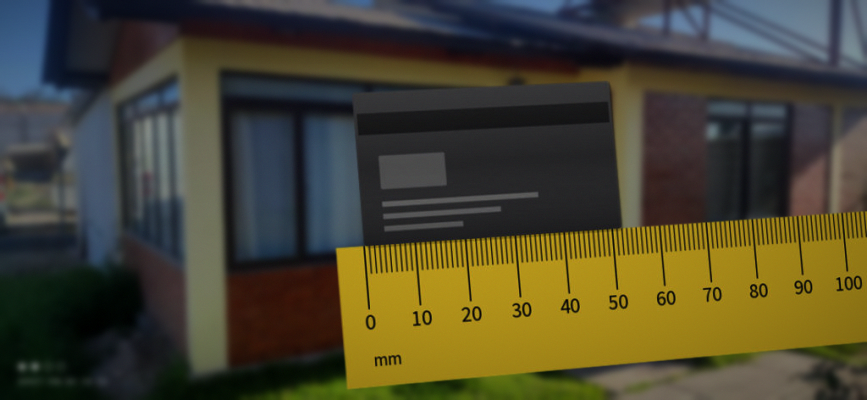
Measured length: 52 mm
